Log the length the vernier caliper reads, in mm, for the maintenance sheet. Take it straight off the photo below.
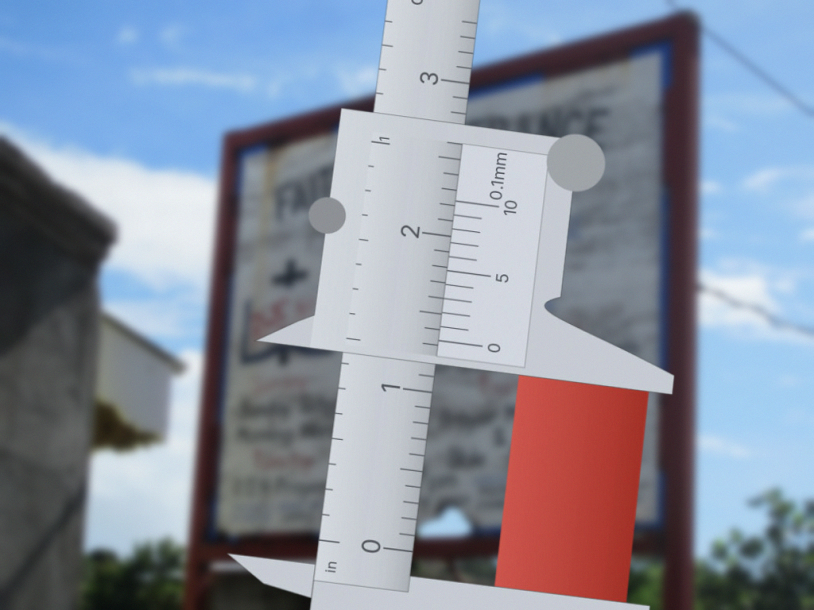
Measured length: 13.3 mm
